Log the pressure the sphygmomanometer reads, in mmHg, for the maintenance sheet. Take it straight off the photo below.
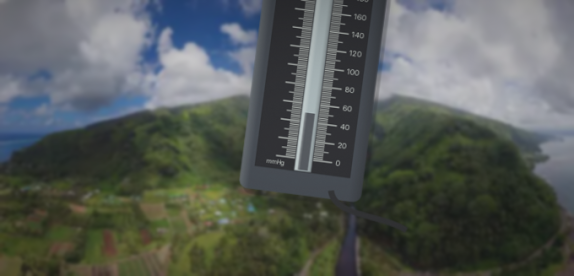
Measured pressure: 50 mmHg
